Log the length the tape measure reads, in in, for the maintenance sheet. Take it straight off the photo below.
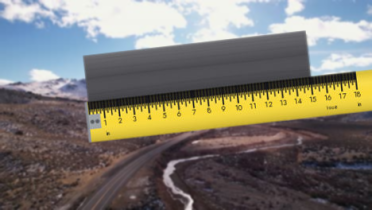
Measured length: 15 in
